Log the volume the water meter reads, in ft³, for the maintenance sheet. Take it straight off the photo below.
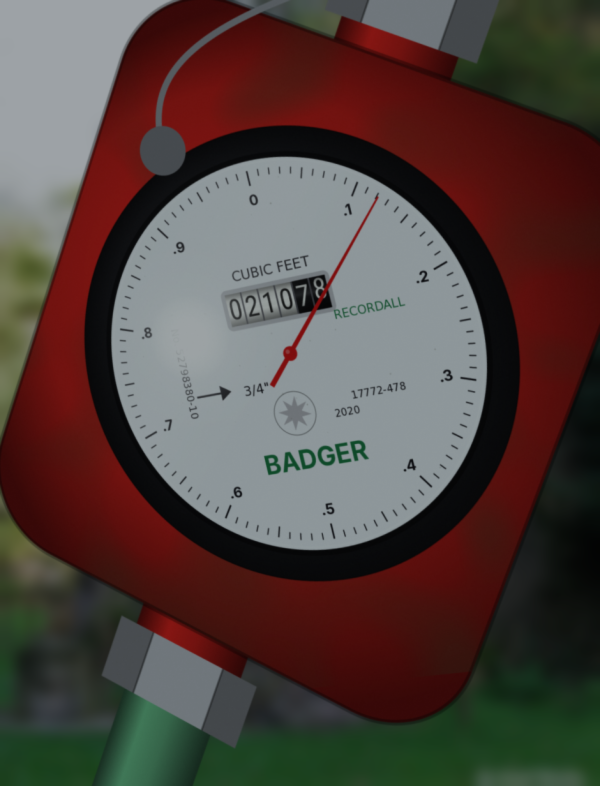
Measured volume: 21078.12 ft³
